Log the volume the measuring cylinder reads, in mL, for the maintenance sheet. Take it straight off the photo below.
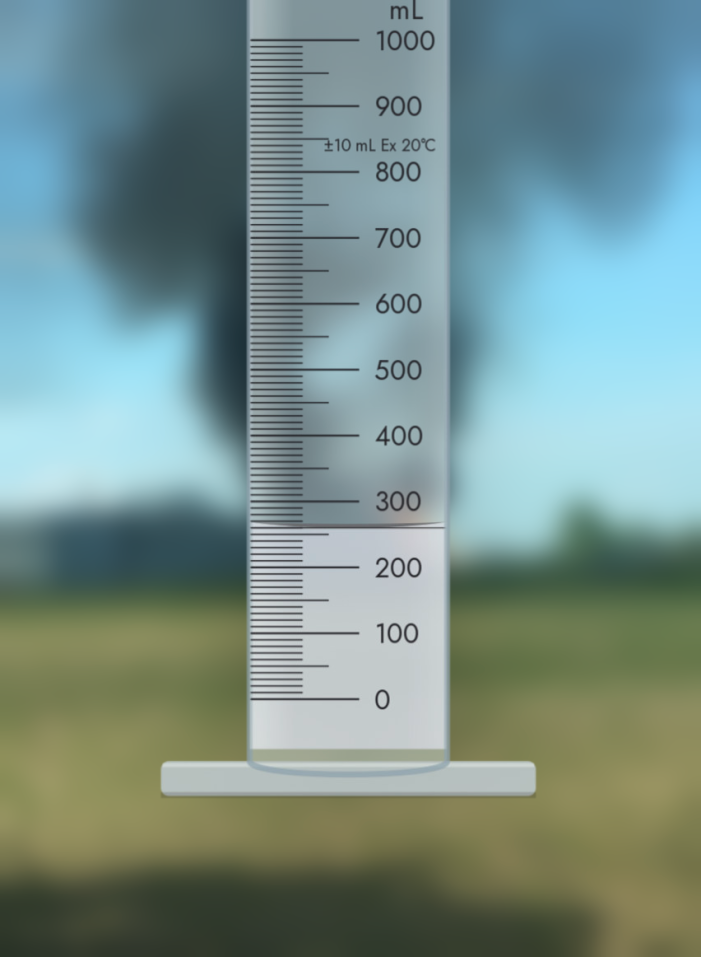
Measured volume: 260 mL
